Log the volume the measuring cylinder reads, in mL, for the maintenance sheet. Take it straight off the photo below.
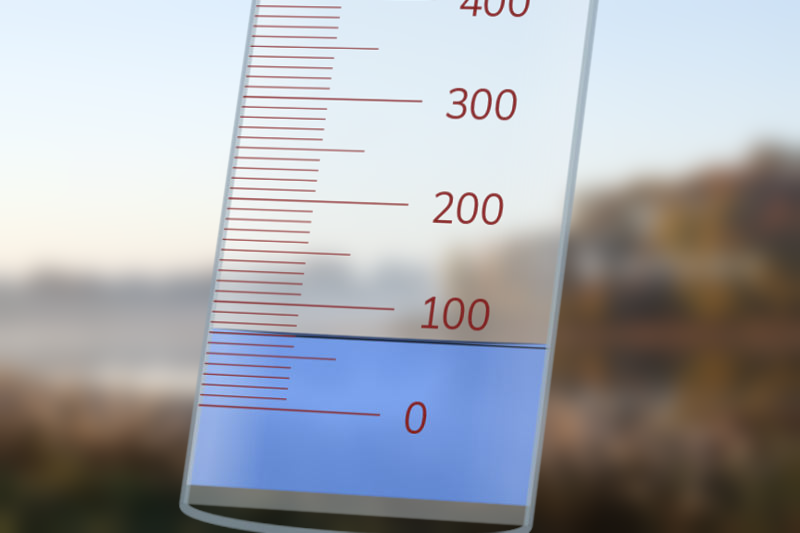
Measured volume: 70 mL
